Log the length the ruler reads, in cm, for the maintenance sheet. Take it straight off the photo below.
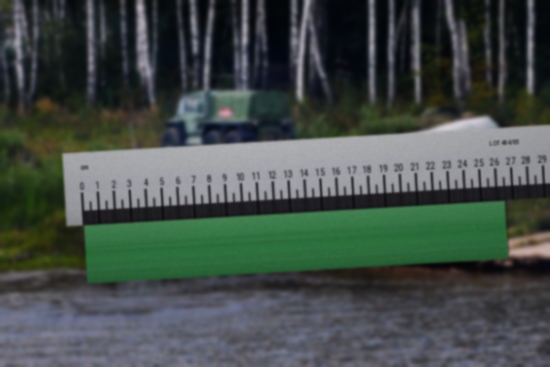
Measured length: 26.5 cm
